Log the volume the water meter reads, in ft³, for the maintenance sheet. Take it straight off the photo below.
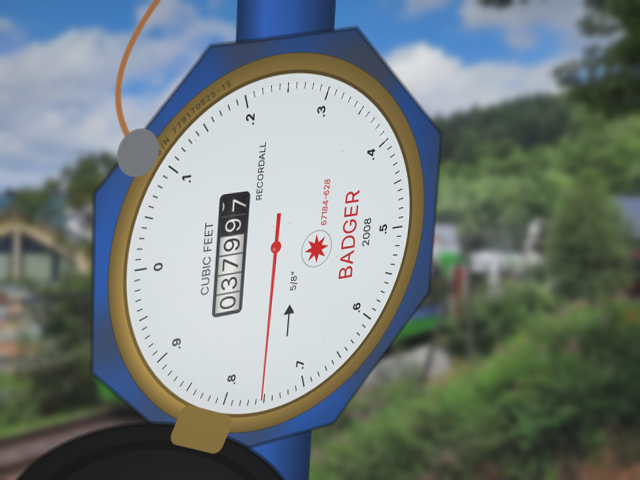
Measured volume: 37996.75 ft³
